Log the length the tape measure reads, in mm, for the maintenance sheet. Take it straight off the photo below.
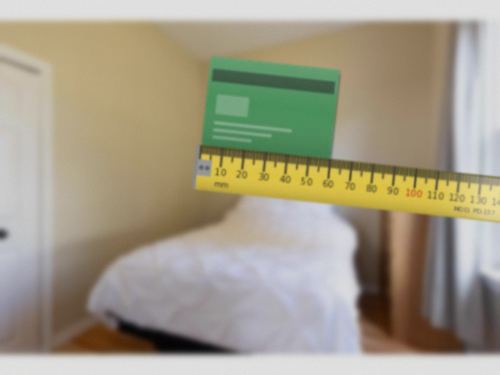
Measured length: 60 mm
